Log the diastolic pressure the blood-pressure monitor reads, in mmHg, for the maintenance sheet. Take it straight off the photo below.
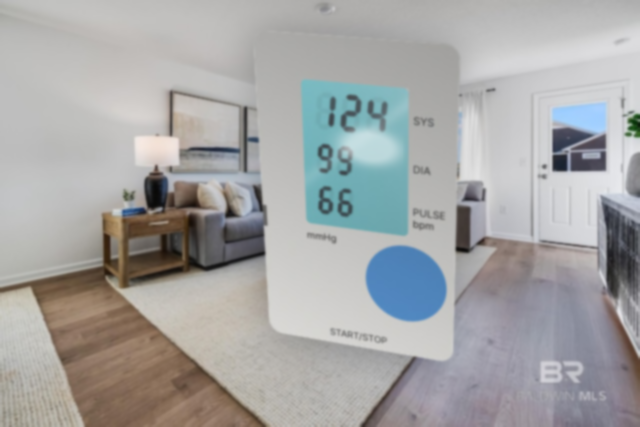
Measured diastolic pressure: 99 mmHg
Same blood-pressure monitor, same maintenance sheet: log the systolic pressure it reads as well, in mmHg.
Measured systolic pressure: 124 mmHg
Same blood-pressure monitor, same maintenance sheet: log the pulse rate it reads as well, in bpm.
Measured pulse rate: 66 bpm
